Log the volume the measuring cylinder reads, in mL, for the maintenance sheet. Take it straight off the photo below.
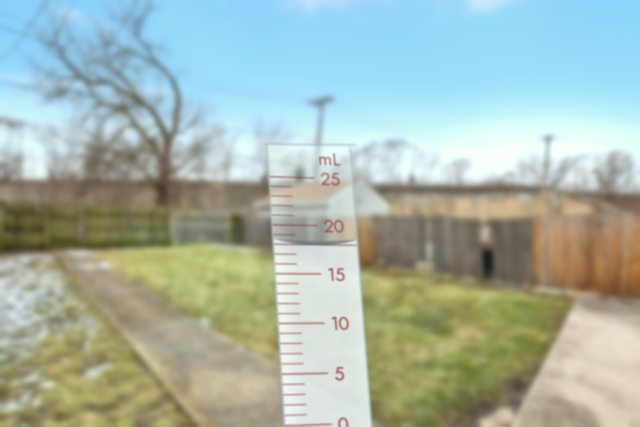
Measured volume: 18 mL
